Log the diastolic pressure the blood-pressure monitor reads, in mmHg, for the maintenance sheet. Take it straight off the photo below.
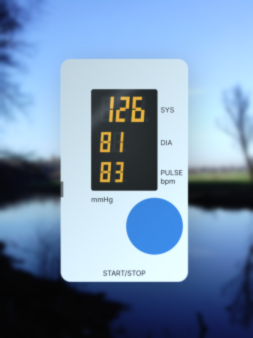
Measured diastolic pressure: 81 mmHg
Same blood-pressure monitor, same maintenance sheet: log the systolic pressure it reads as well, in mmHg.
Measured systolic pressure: 126 mmHg
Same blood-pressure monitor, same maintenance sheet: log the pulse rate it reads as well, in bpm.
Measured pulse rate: 83 bpm
